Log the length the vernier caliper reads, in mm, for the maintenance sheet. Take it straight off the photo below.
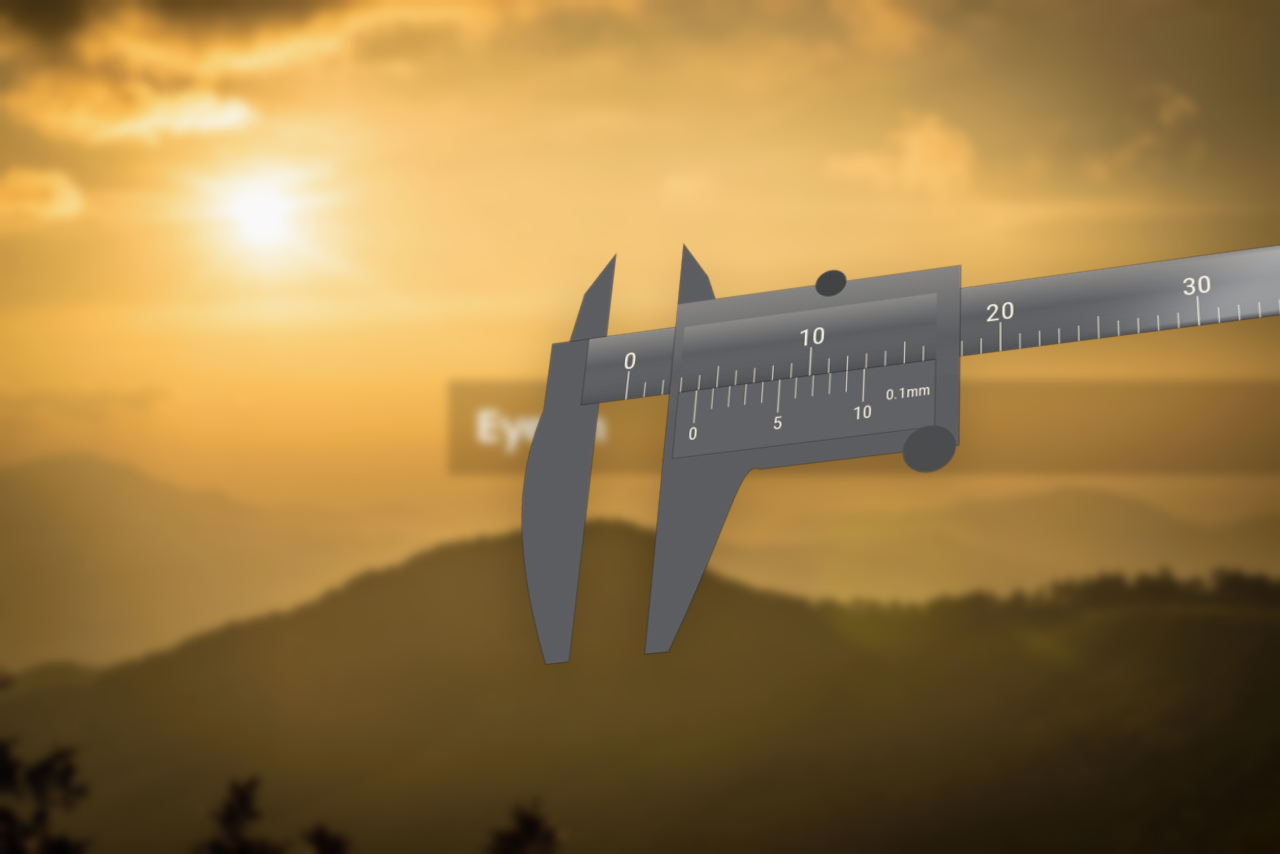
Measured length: 3.9 mm
